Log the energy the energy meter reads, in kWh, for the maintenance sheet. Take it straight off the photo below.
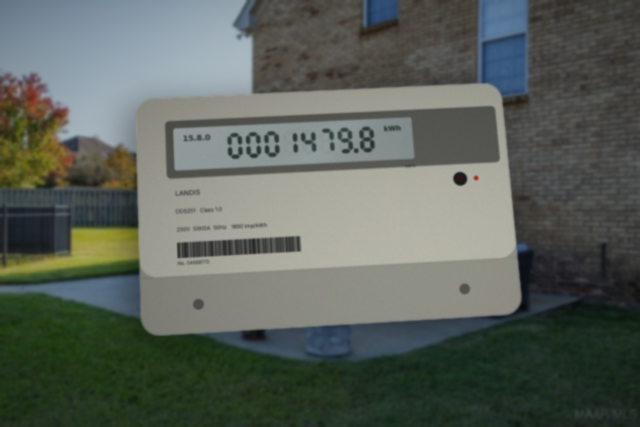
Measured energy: 1479.8 kWh
